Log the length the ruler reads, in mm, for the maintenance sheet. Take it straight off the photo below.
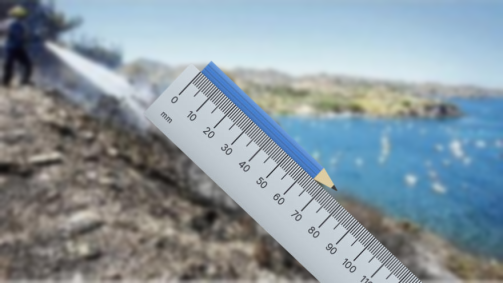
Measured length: 75 mm
